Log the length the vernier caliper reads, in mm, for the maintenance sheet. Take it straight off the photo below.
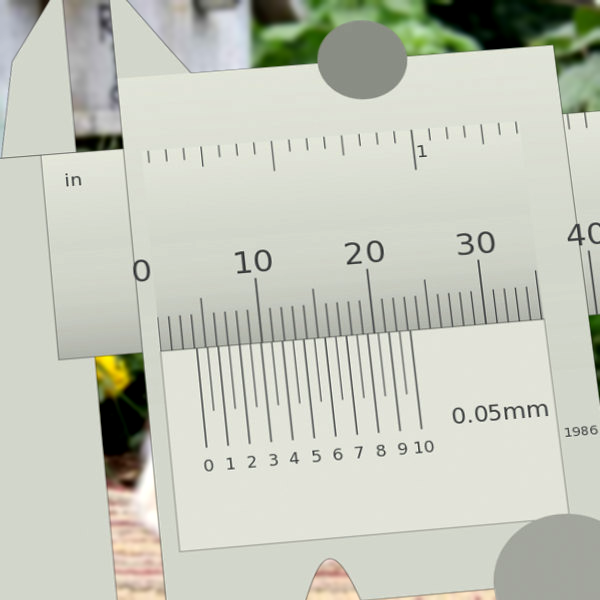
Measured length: 4.2 mm
